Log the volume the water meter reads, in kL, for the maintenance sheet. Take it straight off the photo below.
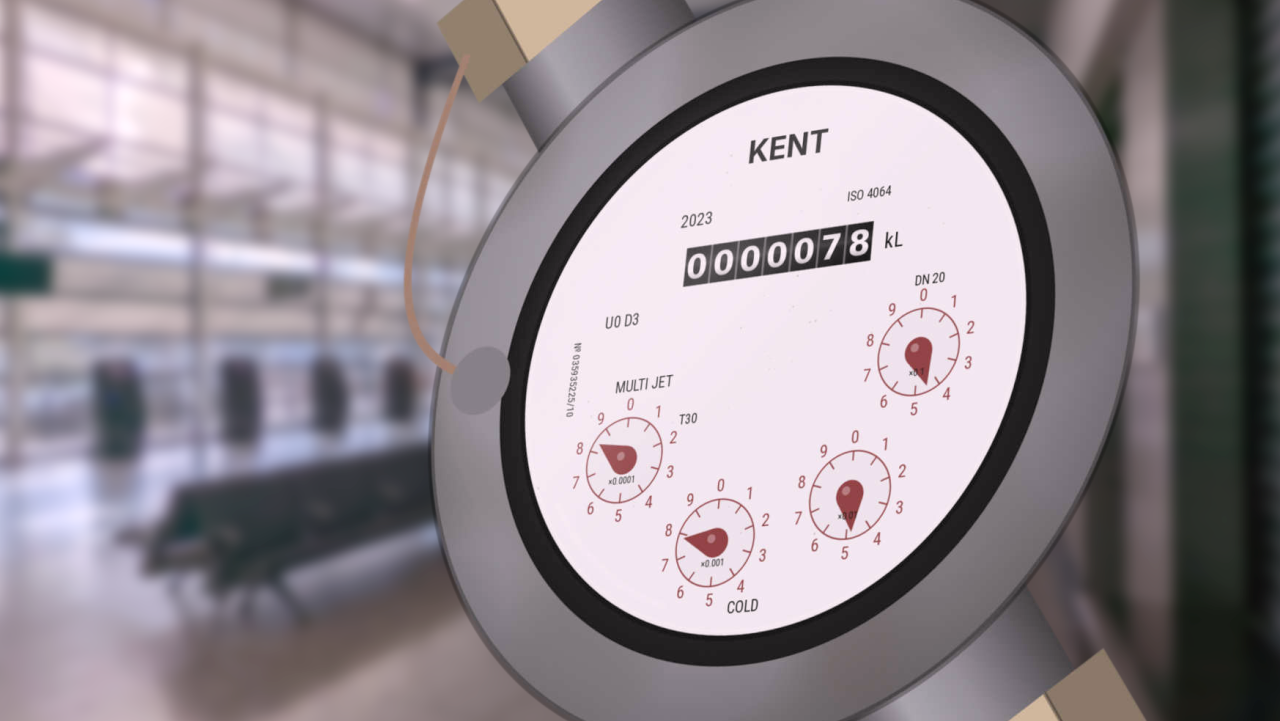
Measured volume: 78.4478 kL
